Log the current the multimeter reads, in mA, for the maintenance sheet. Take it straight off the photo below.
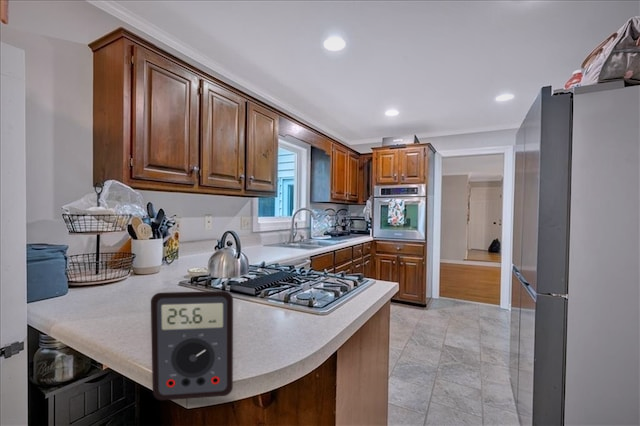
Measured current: 25.6 mA
